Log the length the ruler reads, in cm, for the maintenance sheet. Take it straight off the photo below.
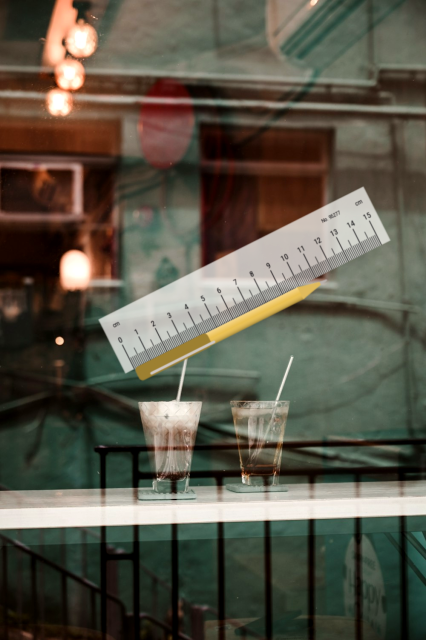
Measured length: 11.5 cm
